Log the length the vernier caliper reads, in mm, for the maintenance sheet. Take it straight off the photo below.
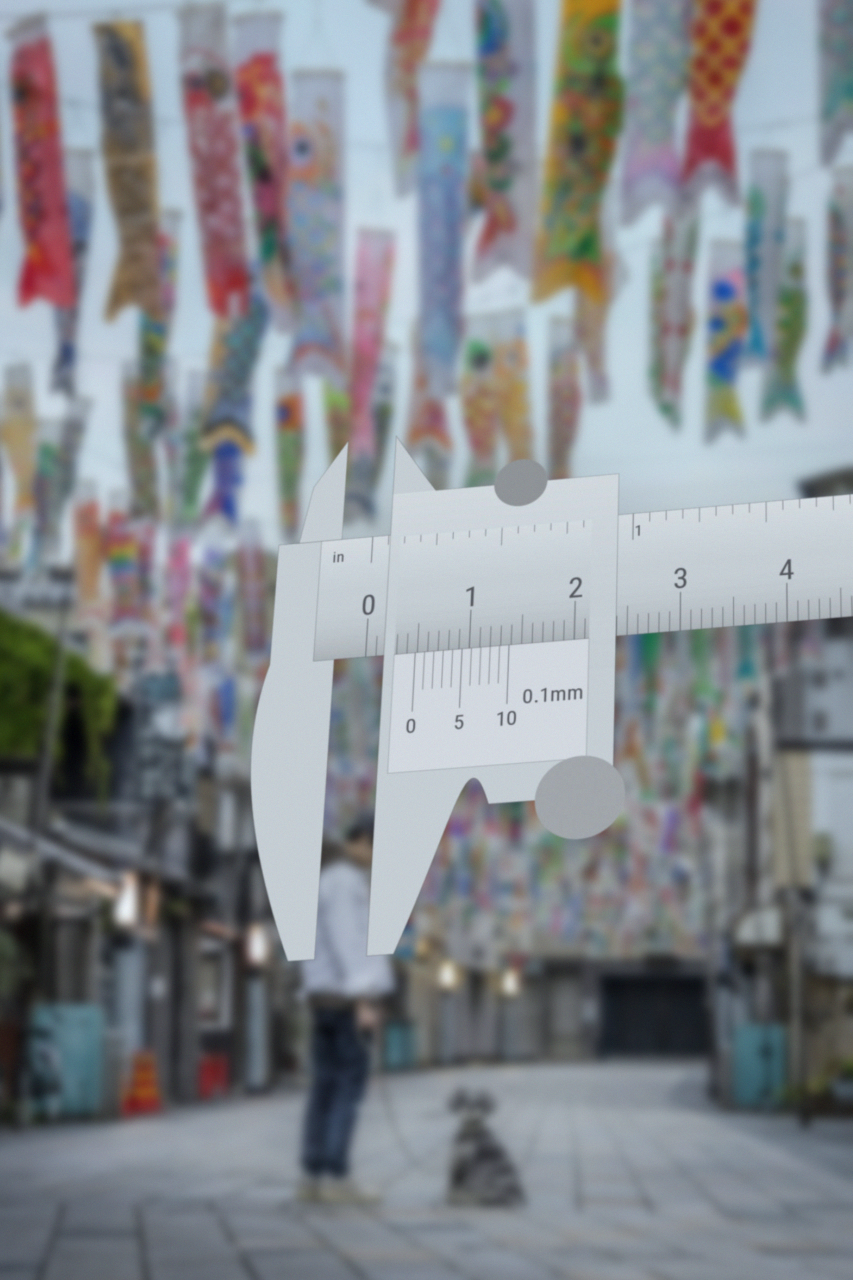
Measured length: 4.8 mm
